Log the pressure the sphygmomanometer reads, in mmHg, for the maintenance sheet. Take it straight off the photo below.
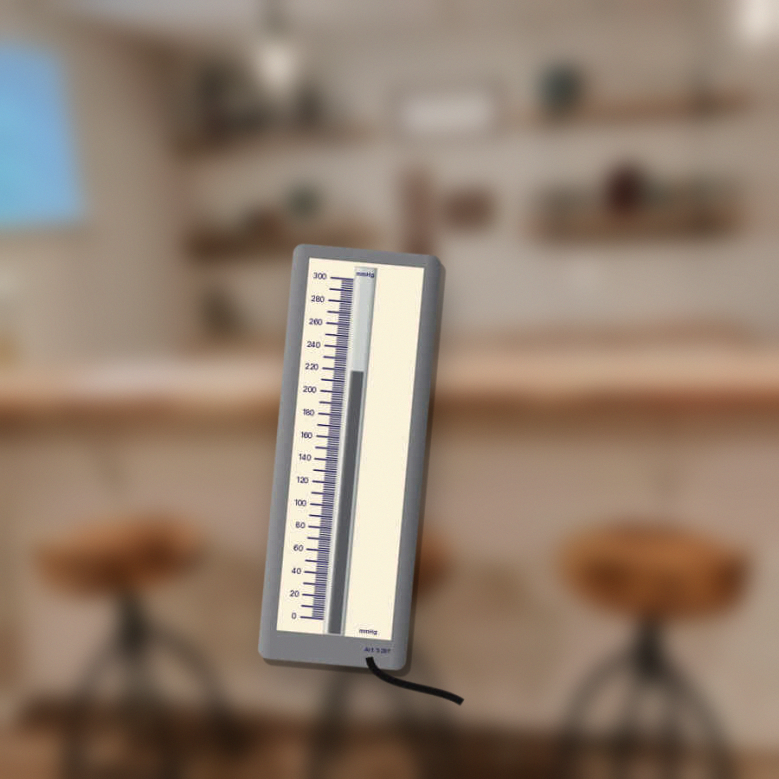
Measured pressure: 220 mmHg
